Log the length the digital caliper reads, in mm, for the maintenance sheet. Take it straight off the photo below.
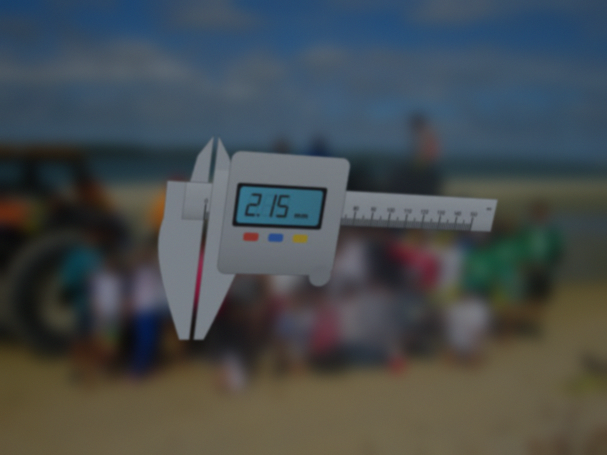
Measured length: 2.15 mm
